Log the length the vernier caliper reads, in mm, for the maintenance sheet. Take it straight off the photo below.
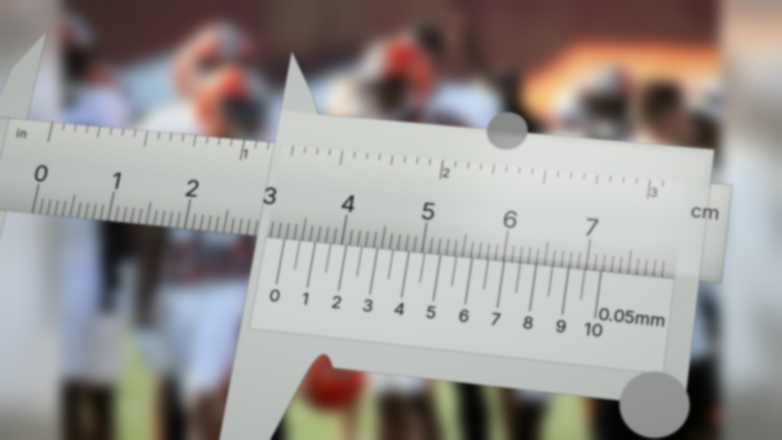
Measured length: 32.8 mm
